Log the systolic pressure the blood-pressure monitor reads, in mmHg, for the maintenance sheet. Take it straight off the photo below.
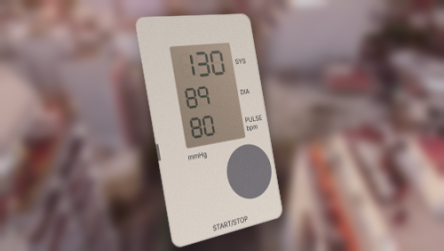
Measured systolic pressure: 130 mmHg
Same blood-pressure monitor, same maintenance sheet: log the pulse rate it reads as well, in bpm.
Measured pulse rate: 80 bpm
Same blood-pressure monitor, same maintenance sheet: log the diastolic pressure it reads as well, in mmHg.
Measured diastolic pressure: 89 mmHg
